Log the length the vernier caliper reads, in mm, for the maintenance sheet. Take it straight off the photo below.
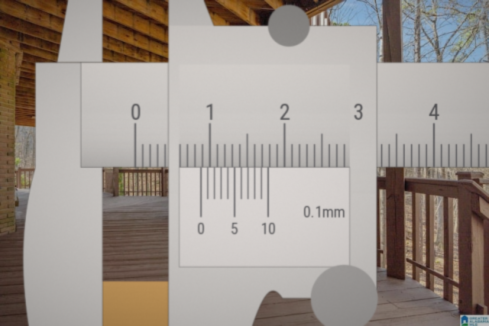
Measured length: 8.8 mm
